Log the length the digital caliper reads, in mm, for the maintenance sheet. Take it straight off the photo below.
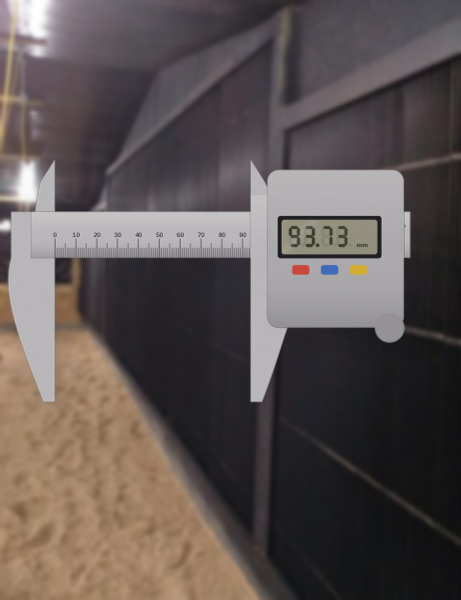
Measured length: 93.73 mm
